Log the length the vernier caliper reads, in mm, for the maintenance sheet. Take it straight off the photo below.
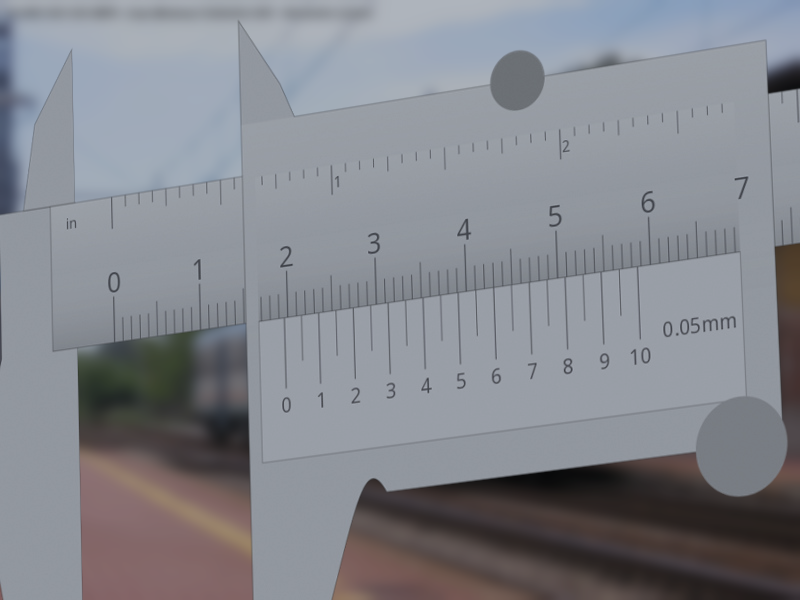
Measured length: 19.6 mm
